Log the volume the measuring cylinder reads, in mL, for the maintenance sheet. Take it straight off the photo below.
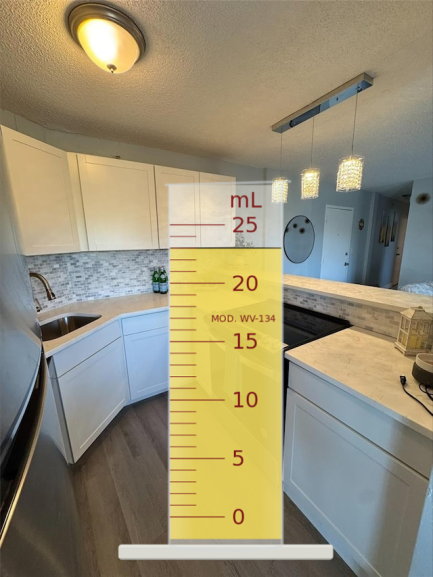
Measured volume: 23 mL
